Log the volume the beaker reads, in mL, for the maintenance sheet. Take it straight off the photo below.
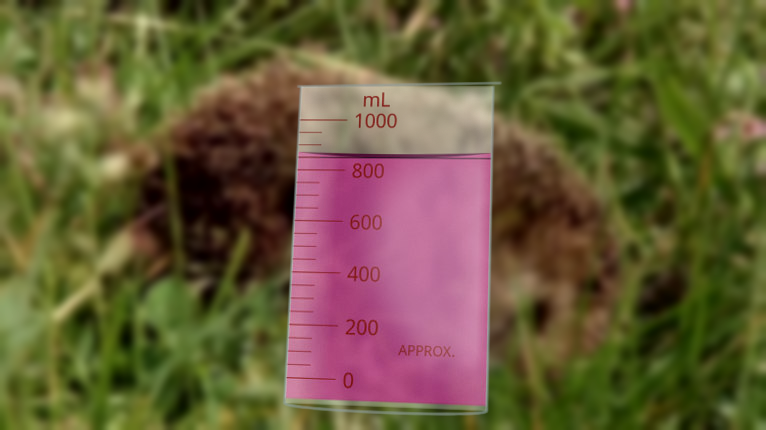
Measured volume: 850 mL
